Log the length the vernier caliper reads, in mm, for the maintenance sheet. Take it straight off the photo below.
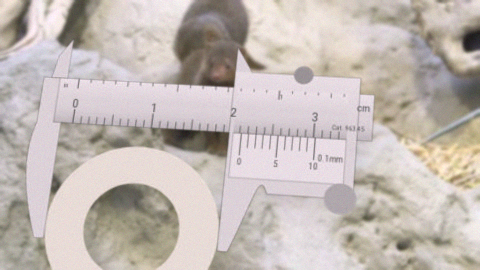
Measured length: 21.2 mm
